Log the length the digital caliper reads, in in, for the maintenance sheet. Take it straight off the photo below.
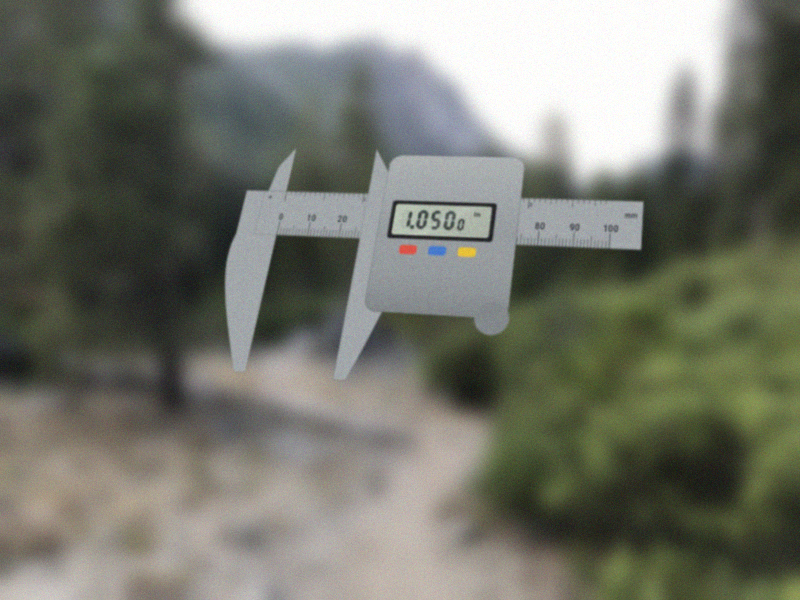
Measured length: 1.0500 in
